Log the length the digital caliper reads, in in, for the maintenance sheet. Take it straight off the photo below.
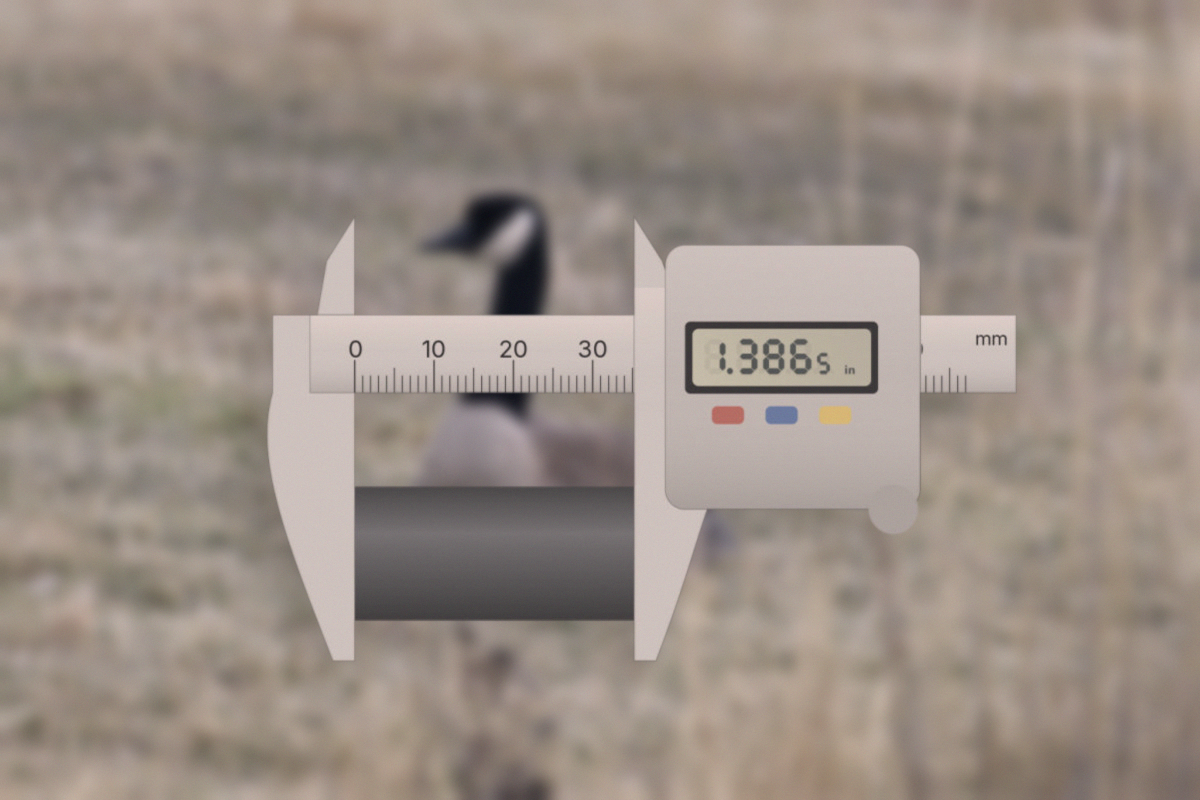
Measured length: 1.3865 in
